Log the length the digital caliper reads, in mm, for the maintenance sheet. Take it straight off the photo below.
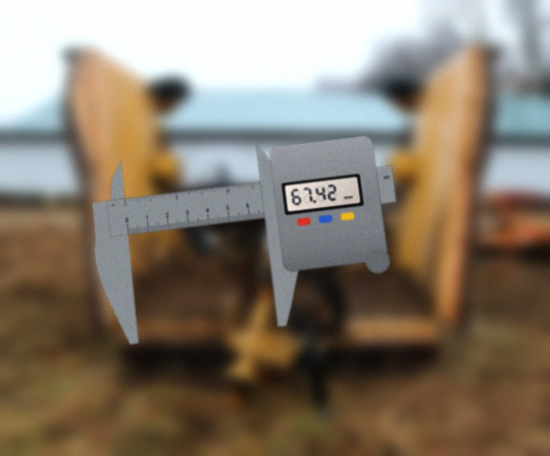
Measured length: 67.42 mm
